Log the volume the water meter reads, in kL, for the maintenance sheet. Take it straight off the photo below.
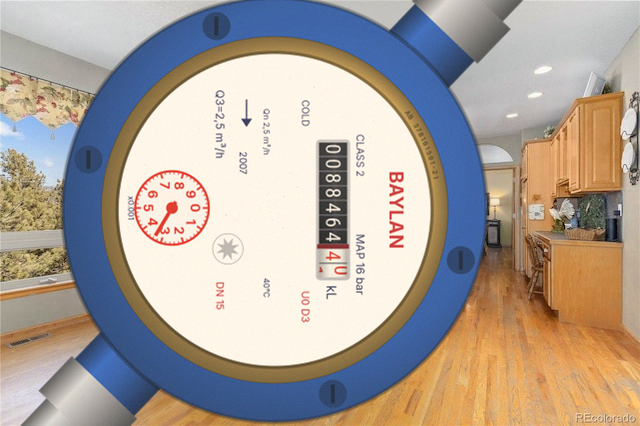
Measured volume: 88464.403 kL
